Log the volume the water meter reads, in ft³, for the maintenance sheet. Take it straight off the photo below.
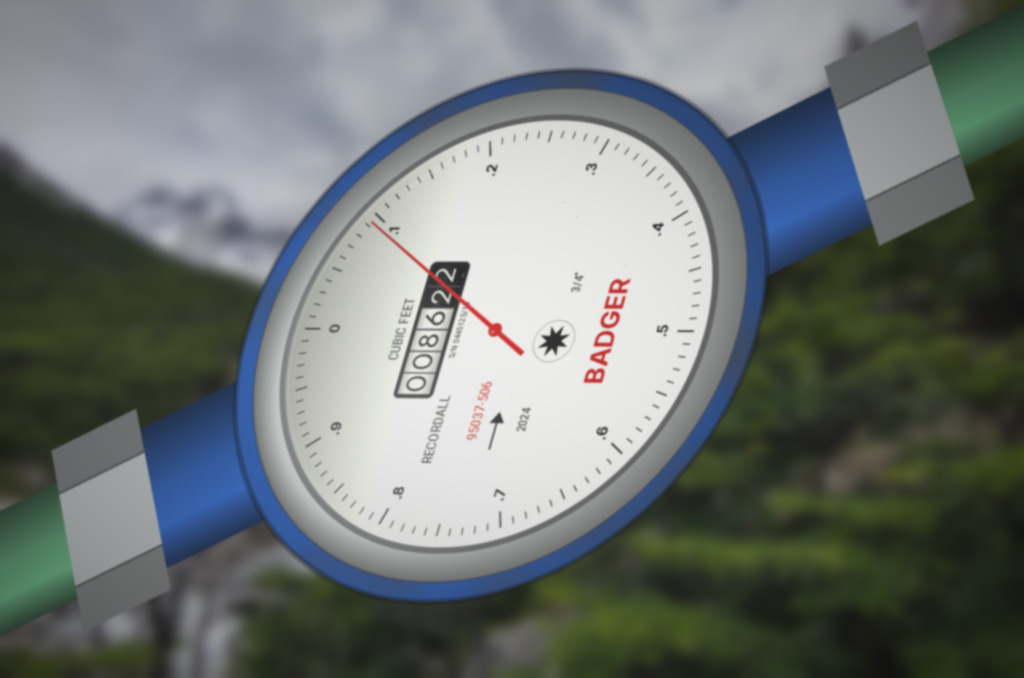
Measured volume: 8622.09 ft³
